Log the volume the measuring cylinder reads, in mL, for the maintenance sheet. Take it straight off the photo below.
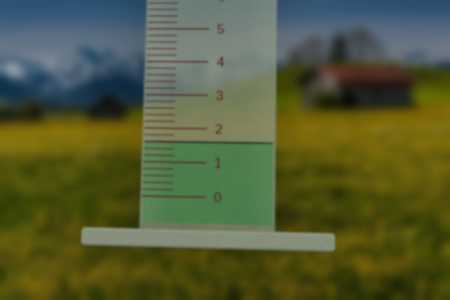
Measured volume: 1.6 mL
